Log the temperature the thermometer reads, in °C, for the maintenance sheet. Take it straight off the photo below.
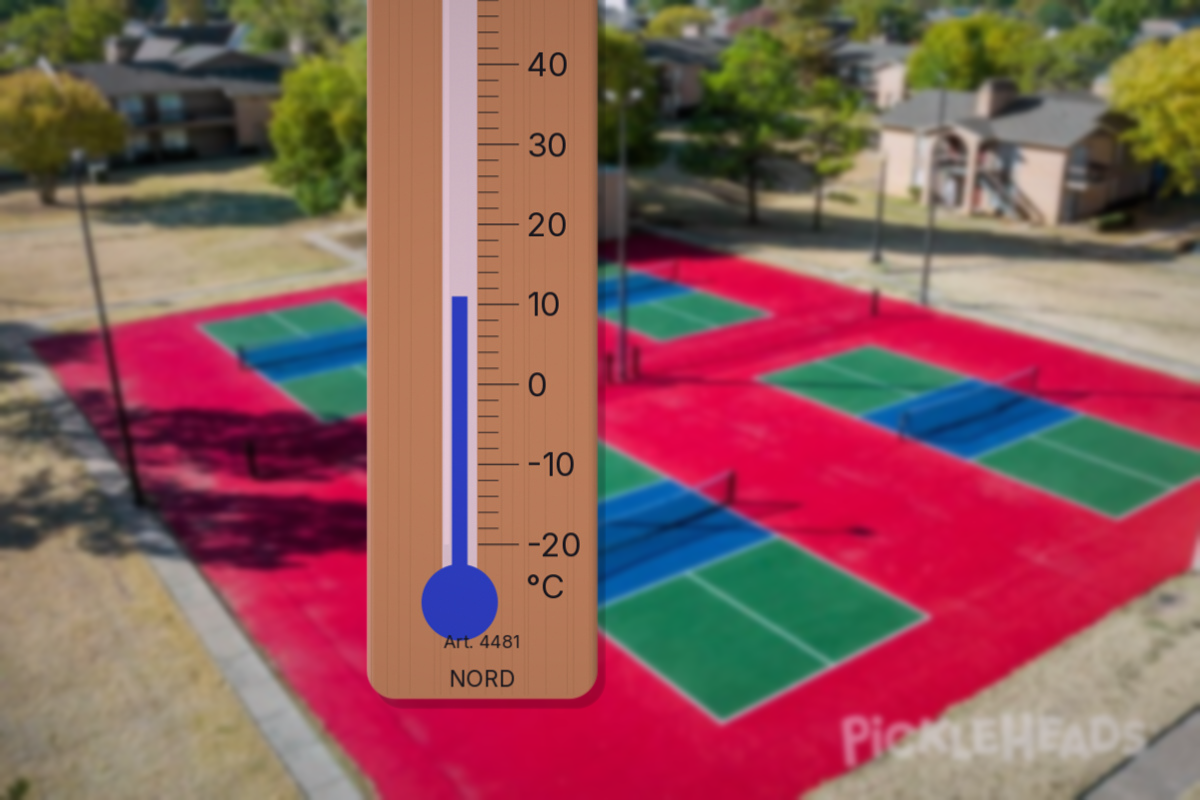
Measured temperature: 11 °C
